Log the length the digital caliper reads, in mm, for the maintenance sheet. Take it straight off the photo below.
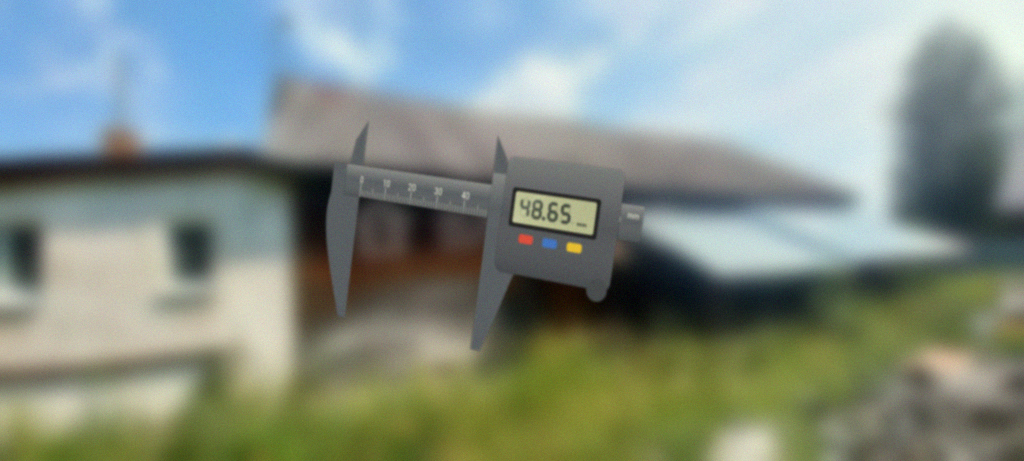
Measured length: 48.65 mm
